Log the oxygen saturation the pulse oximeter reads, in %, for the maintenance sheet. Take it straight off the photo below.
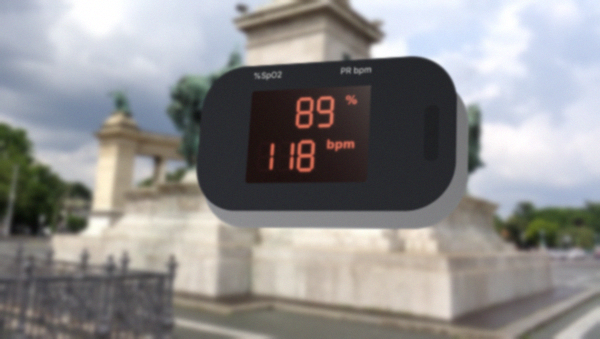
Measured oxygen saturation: 89 %
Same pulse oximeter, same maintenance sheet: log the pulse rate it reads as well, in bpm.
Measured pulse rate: 118 bpm
